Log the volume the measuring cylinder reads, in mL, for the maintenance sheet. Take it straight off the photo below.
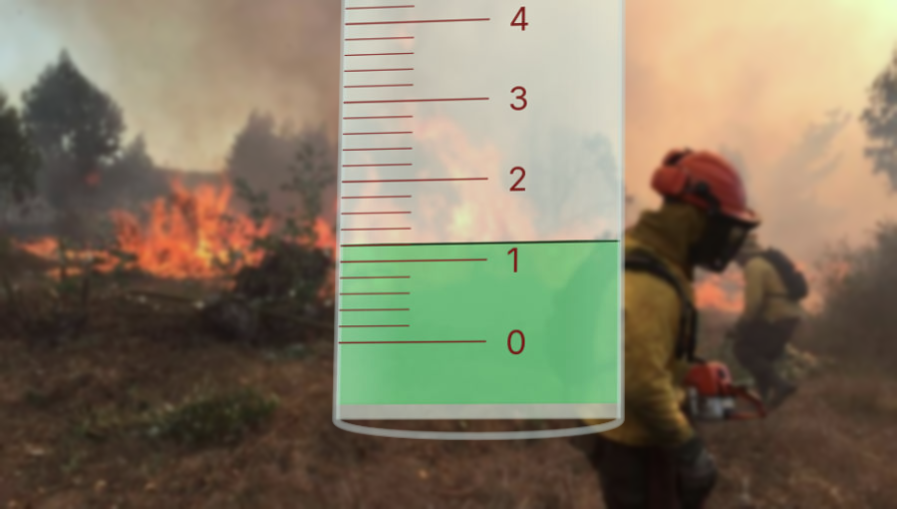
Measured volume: 1.2 mL
